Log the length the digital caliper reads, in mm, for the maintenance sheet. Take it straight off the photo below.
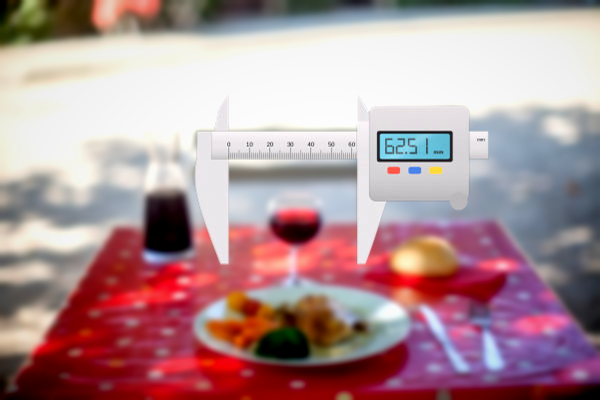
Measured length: 62.51 mm
